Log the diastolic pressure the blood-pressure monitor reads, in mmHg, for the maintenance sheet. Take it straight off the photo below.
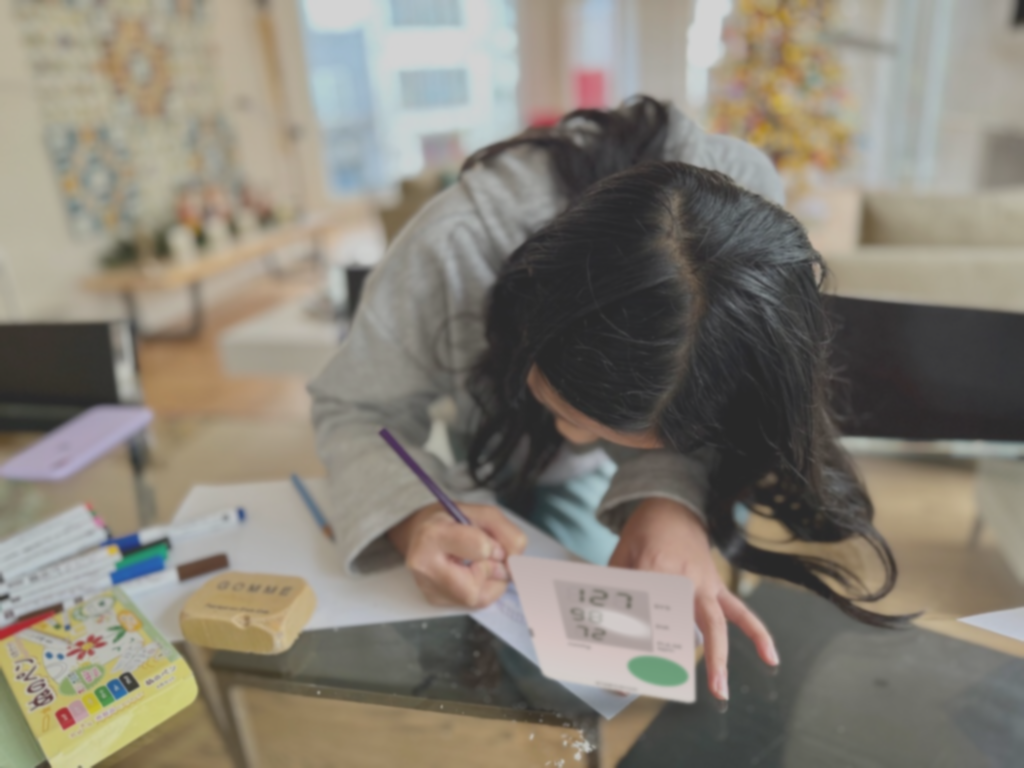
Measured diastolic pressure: 98 mmHg
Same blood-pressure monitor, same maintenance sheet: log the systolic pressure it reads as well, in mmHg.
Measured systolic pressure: 127 mmHg
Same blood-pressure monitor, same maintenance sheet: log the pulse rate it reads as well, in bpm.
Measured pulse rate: 72 bpm
